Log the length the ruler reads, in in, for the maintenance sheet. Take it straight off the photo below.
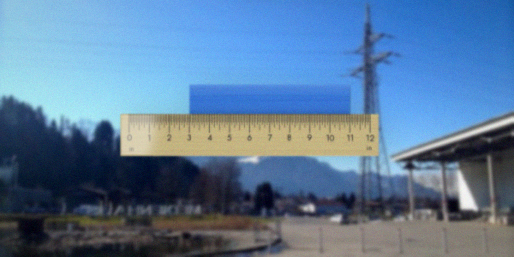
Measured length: 8 in
